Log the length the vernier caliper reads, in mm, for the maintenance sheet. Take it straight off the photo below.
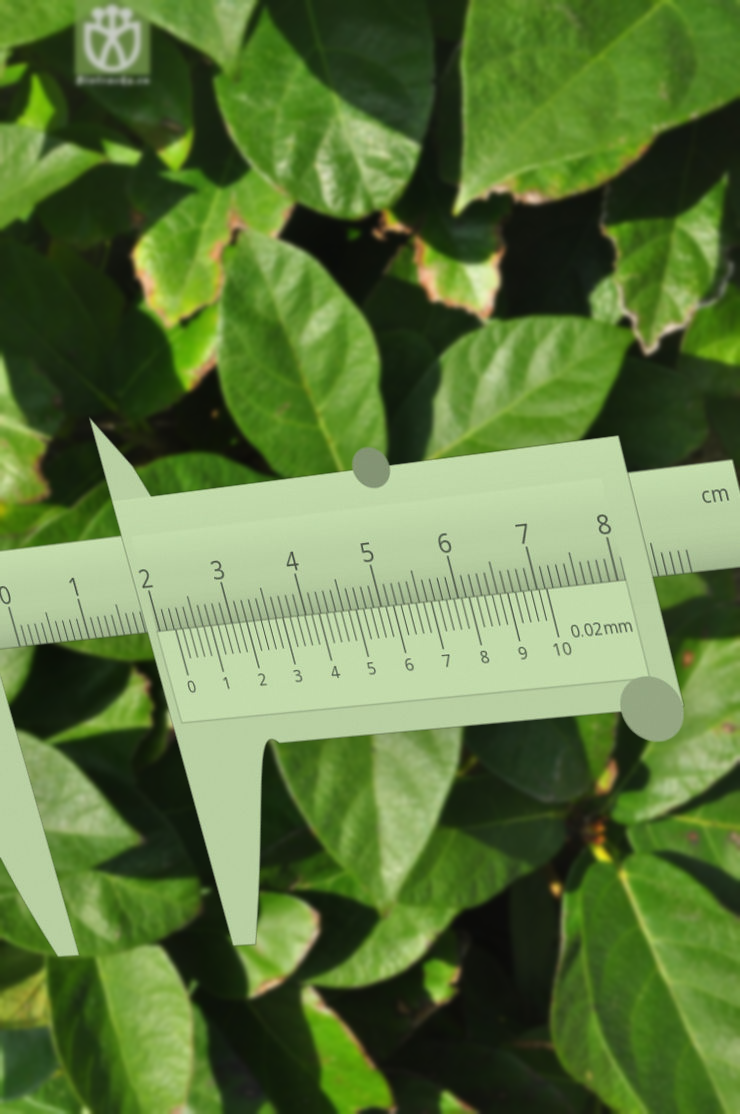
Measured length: 22.2 mm
